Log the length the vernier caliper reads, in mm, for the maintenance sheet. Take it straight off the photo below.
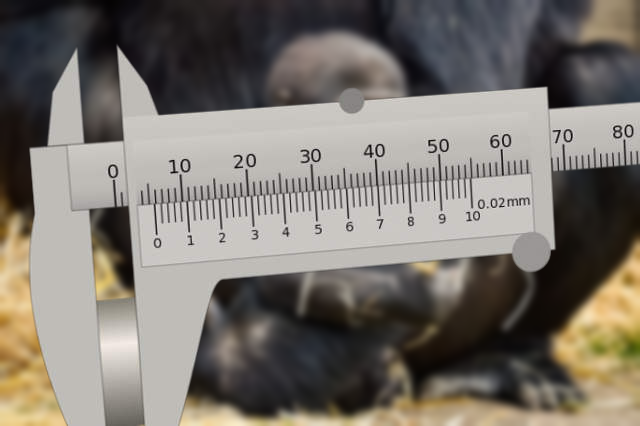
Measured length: 5.8 mm
